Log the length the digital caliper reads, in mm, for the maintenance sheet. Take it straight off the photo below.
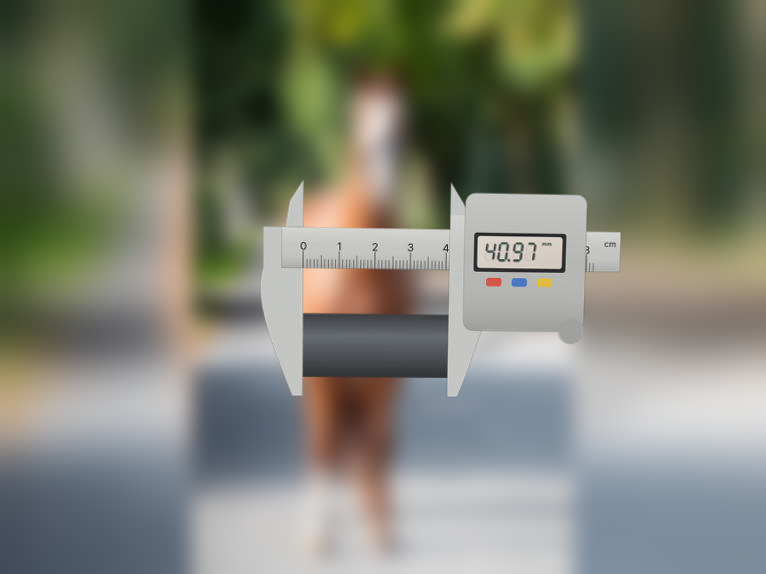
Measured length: 40.97 mm
